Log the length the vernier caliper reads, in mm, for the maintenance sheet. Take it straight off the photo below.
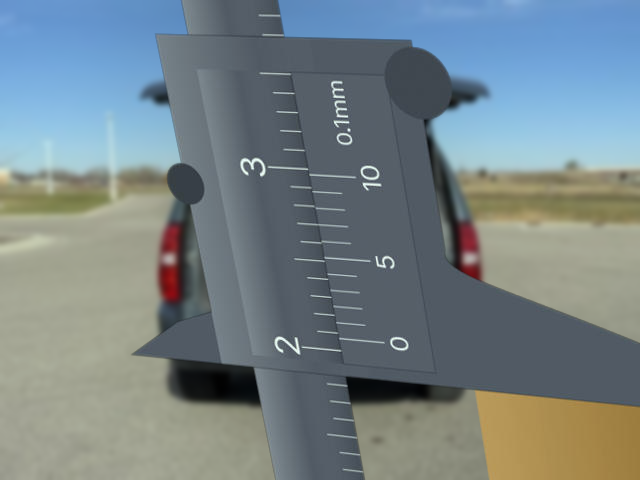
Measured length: 20.7 mm
